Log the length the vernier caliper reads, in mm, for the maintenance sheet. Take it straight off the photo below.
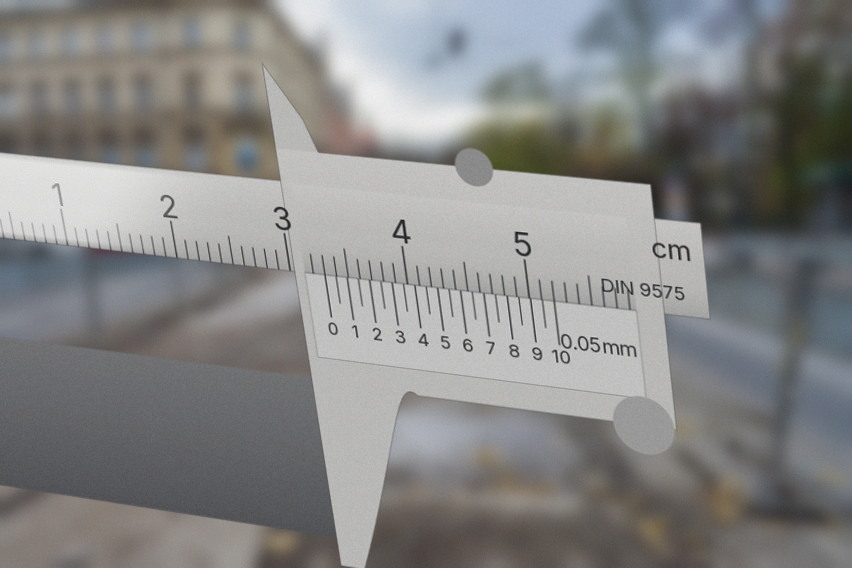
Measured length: 33.0 mm
